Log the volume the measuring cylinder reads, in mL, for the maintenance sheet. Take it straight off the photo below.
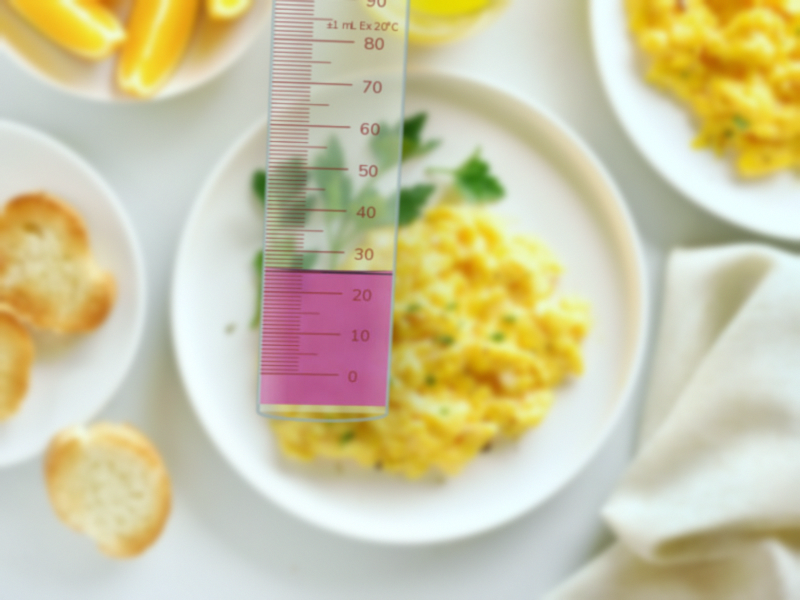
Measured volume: 25 mL
